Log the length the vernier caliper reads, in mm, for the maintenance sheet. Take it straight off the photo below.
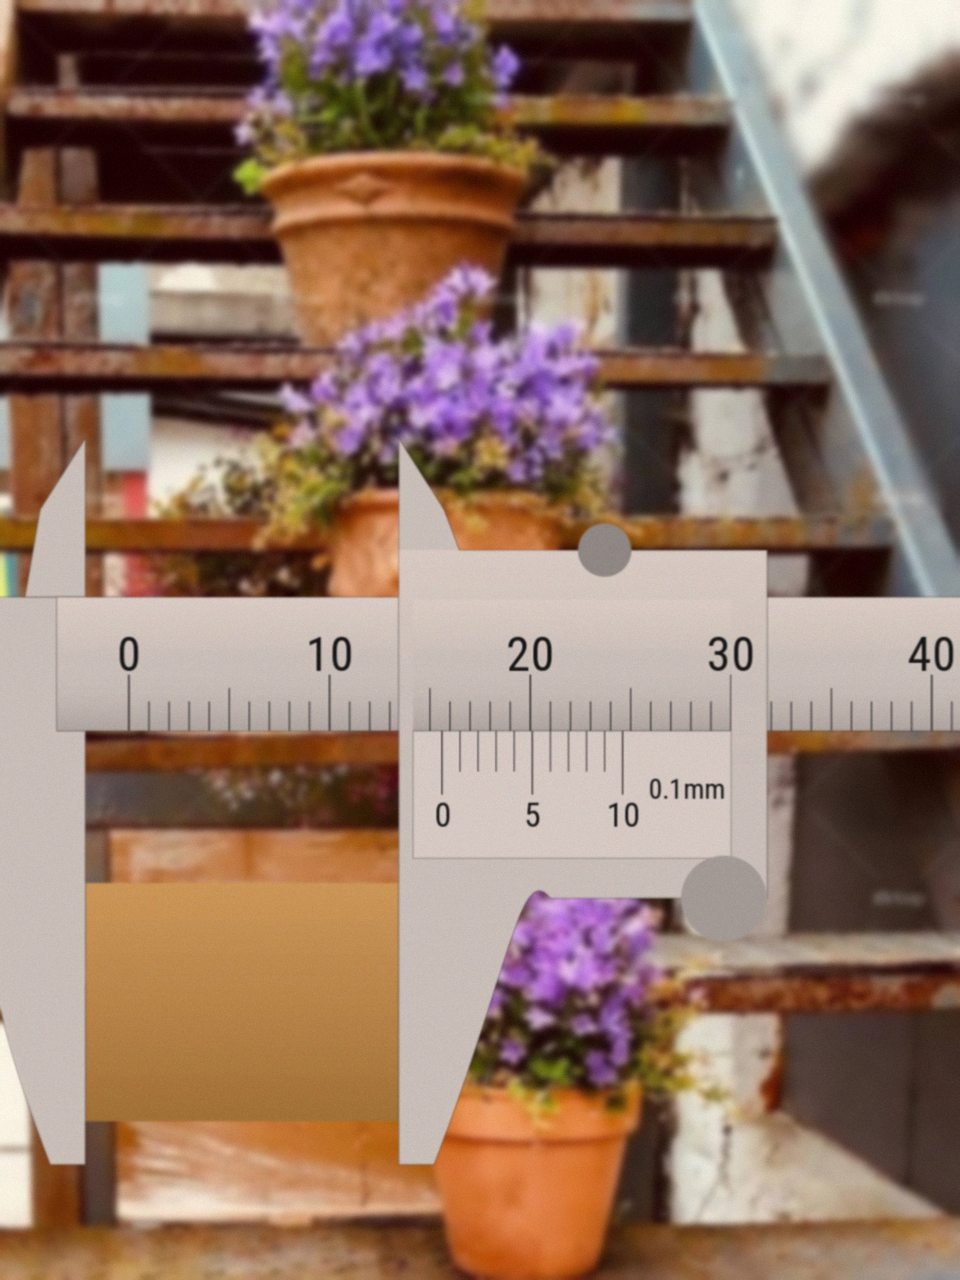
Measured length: 15.6 mm
